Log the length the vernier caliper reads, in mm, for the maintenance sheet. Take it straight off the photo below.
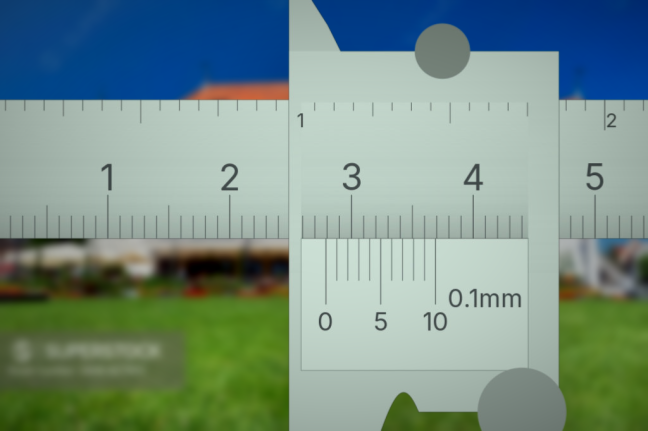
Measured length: 27.9 mm
